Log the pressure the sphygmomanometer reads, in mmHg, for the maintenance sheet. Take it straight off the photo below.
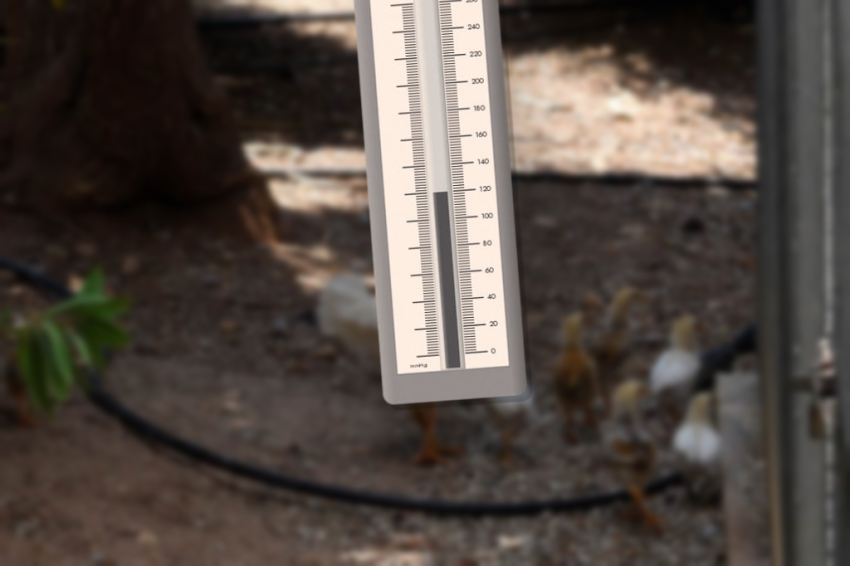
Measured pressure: 120 mmHg
